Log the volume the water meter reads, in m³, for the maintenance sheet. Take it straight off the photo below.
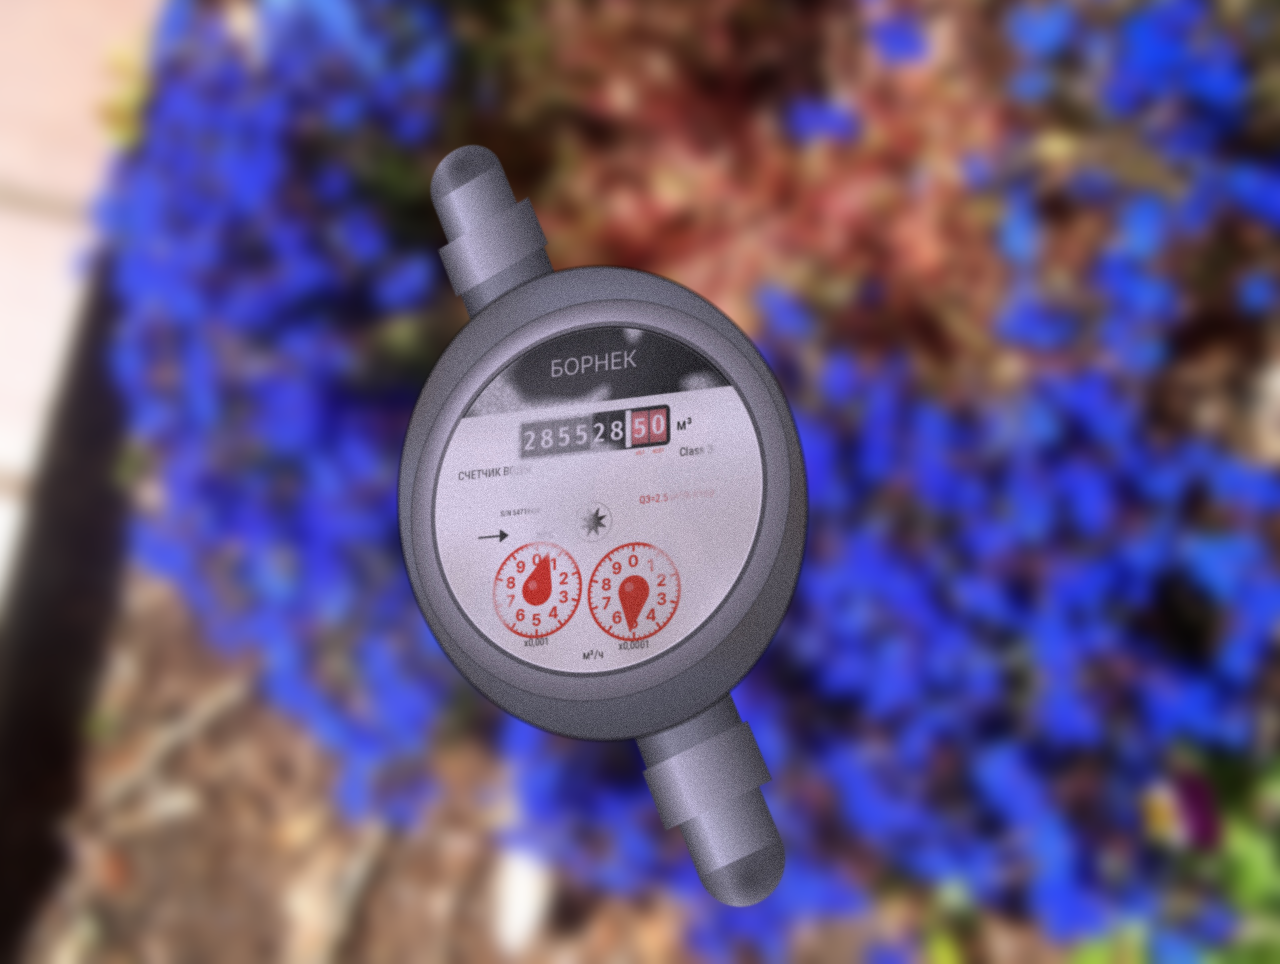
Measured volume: 285528.5005 m³
